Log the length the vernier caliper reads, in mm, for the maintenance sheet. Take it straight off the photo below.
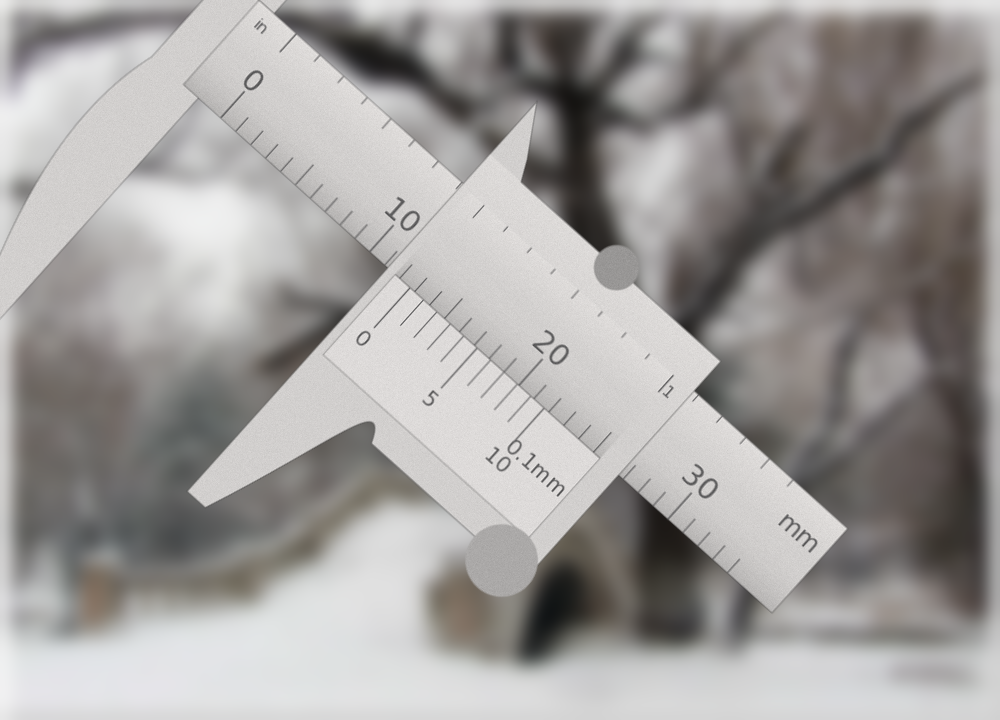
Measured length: 12.7 mm
